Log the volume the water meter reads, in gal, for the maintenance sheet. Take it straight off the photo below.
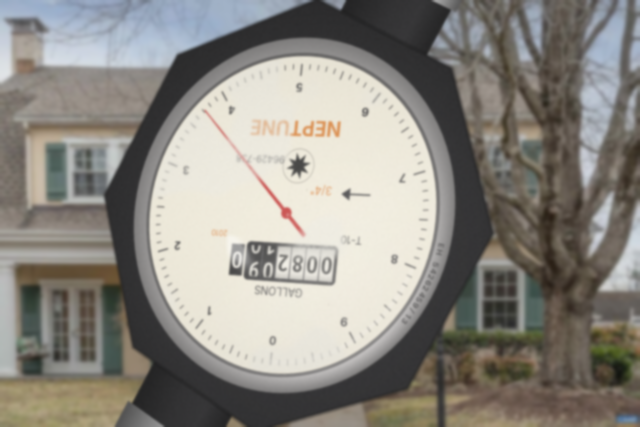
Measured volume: 82093.7 gal
